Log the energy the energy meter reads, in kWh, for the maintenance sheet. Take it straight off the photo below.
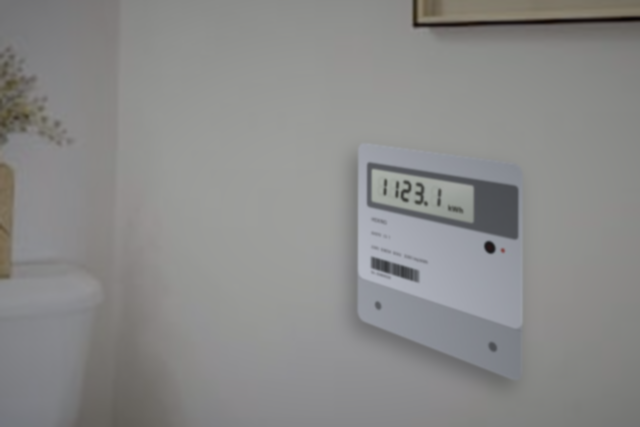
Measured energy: 1123.1 kWh
